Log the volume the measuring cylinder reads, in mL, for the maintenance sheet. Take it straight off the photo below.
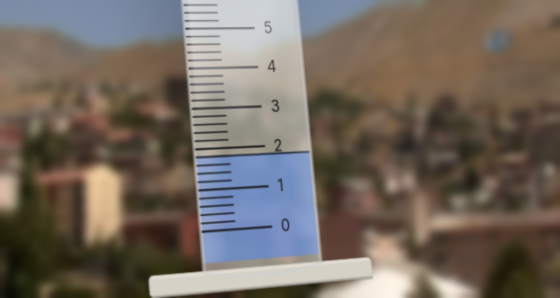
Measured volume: 1.8 mL
